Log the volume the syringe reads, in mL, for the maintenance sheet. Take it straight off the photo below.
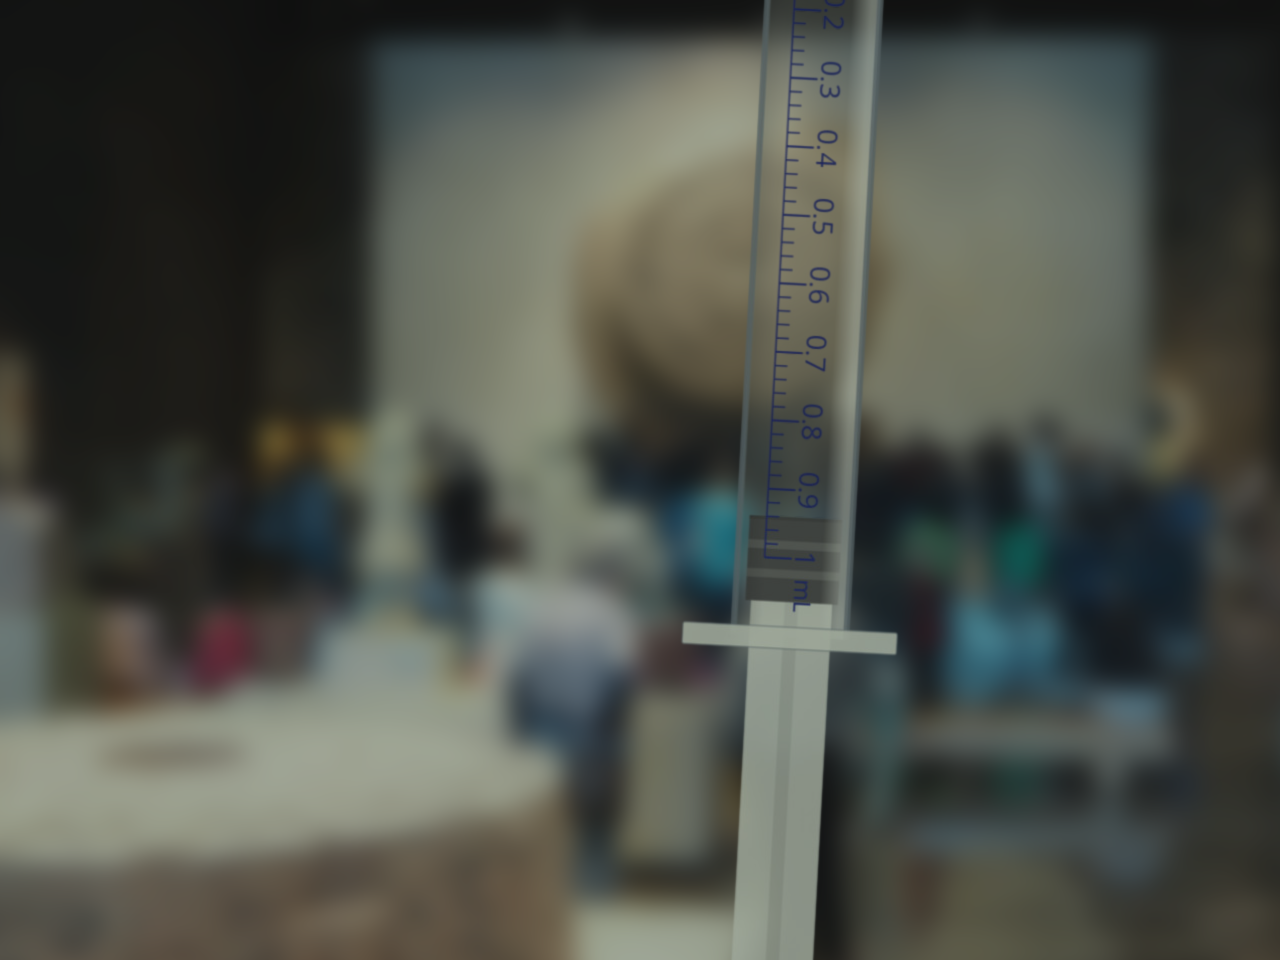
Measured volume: 0.94 mL
